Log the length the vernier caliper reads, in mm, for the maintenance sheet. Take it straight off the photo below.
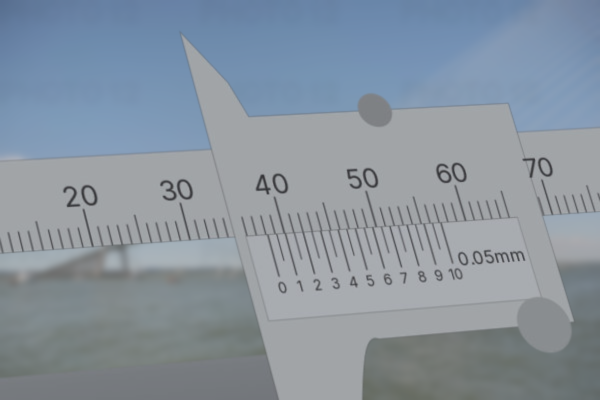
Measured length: 38.2 mm
